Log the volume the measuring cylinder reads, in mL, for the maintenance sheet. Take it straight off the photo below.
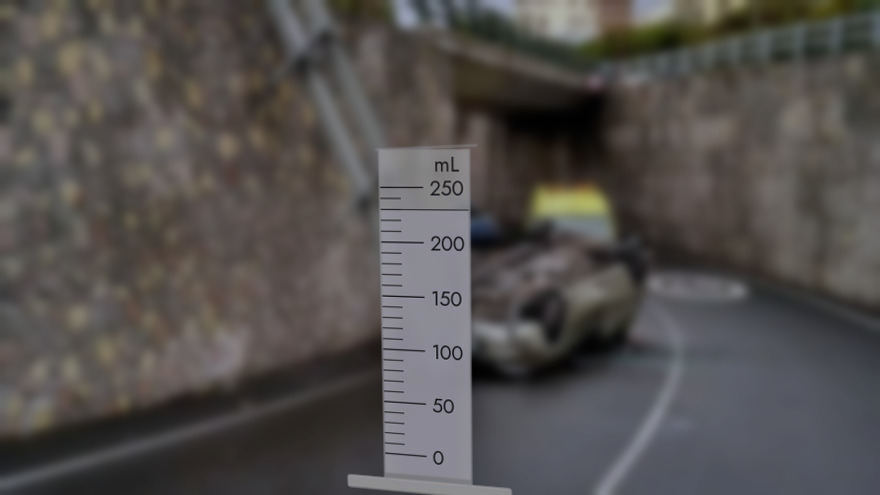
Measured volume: 230 mL
